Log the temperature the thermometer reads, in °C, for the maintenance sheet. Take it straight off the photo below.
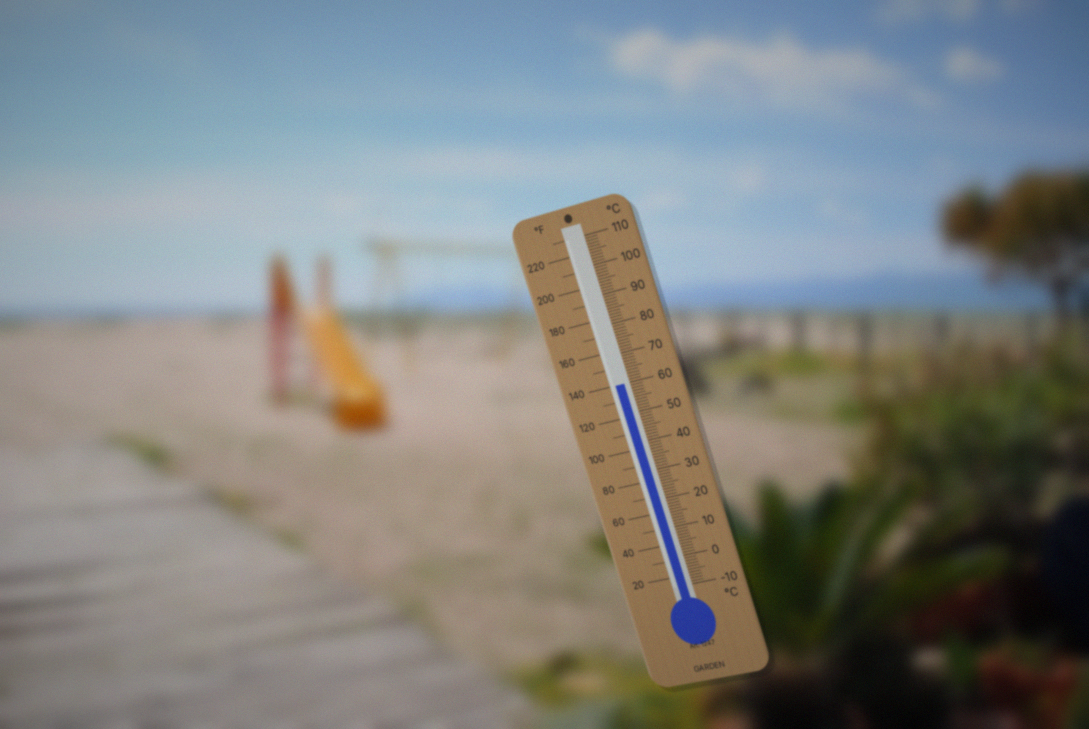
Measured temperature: 60 °C
